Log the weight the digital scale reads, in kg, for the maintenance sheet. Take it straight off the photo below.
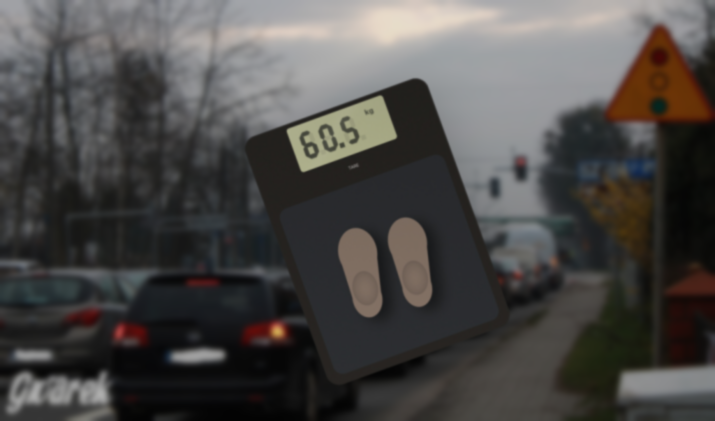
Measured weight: 60.5 kg
